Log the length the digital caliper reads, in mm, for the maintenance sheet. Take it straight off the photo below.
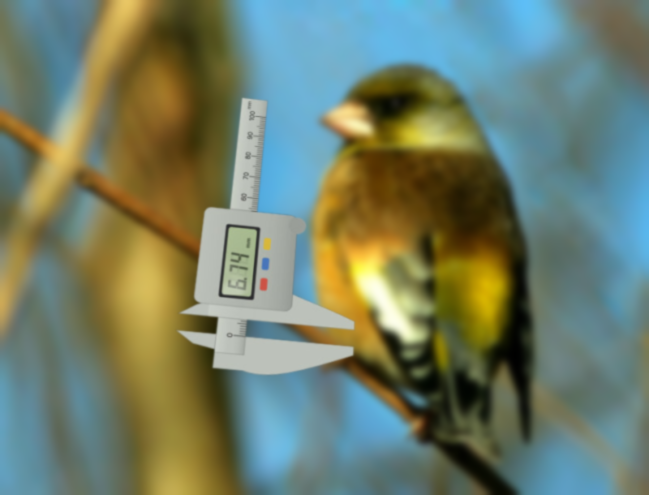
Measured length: 6.74 mm
